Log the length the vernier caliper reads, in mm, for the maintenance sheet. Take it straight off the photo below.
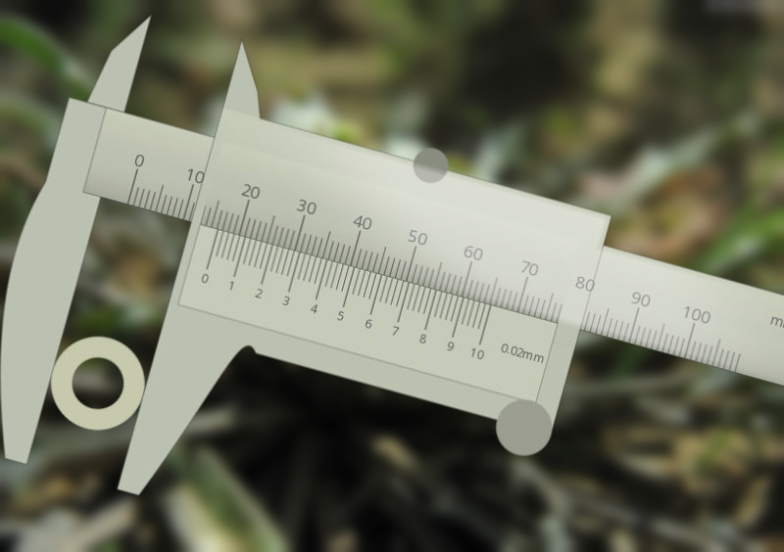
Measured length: 16.2 mm
